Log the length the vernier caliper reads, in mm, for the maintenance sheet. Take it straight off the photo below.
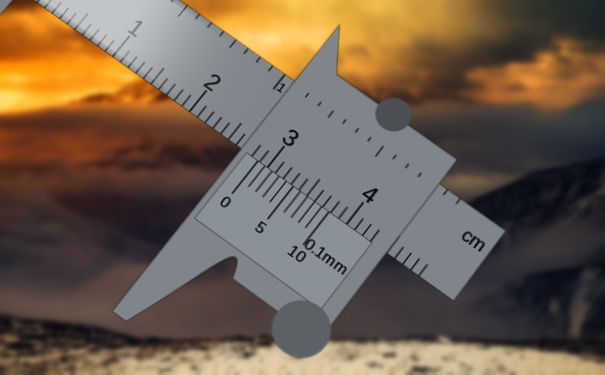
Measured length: 28.8 mm
